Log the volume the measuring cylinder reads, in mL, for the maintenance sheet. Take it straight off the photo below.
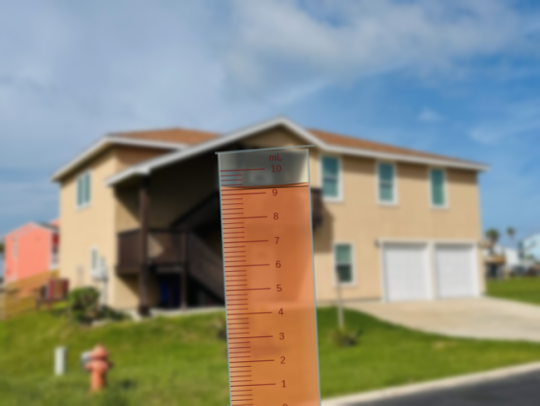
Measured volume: 9.2 mL
